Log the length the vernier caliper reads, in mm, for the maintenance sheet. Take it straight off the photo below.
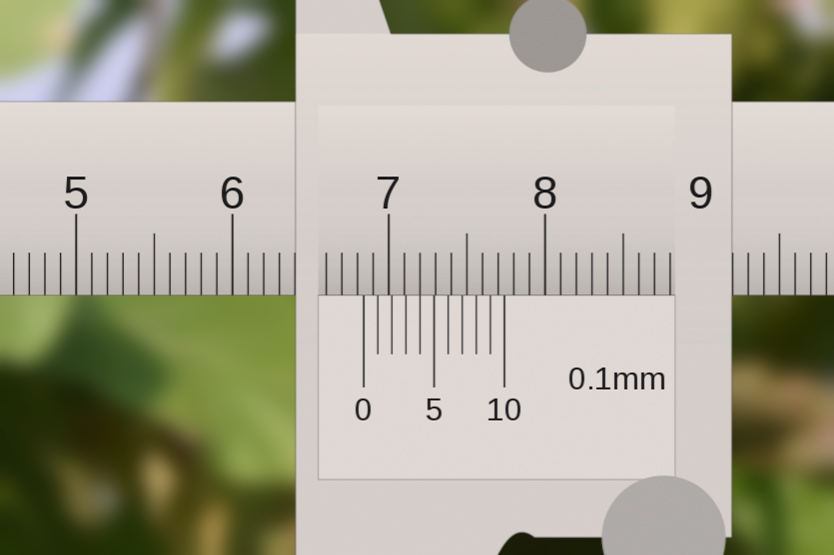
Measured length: 68.4 mm
